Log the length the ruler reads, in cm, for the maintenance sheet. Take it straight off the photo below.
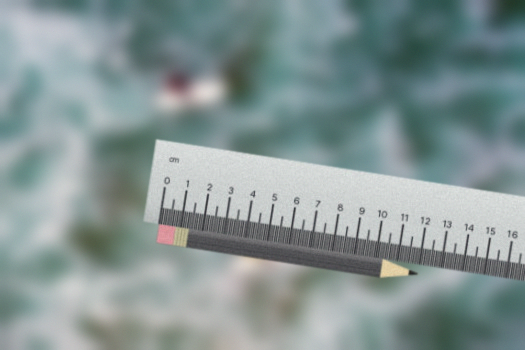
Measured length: 12 cm
